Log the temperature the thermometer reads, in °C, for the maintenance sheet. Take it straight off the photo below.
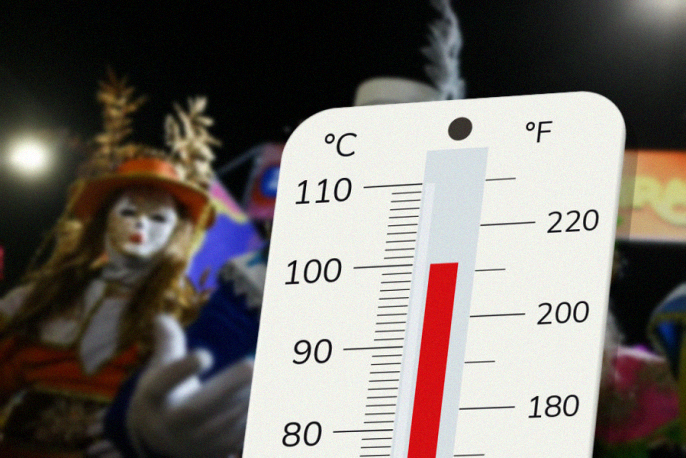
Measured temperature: 100 °C
